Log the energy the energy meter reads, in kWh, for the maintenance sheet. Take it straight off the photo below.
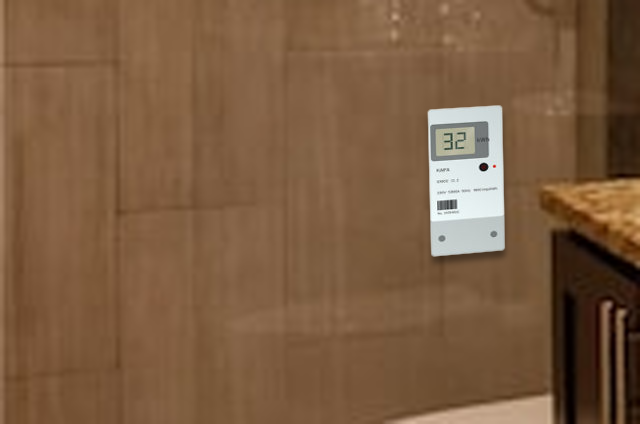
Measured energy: 32 kWh
